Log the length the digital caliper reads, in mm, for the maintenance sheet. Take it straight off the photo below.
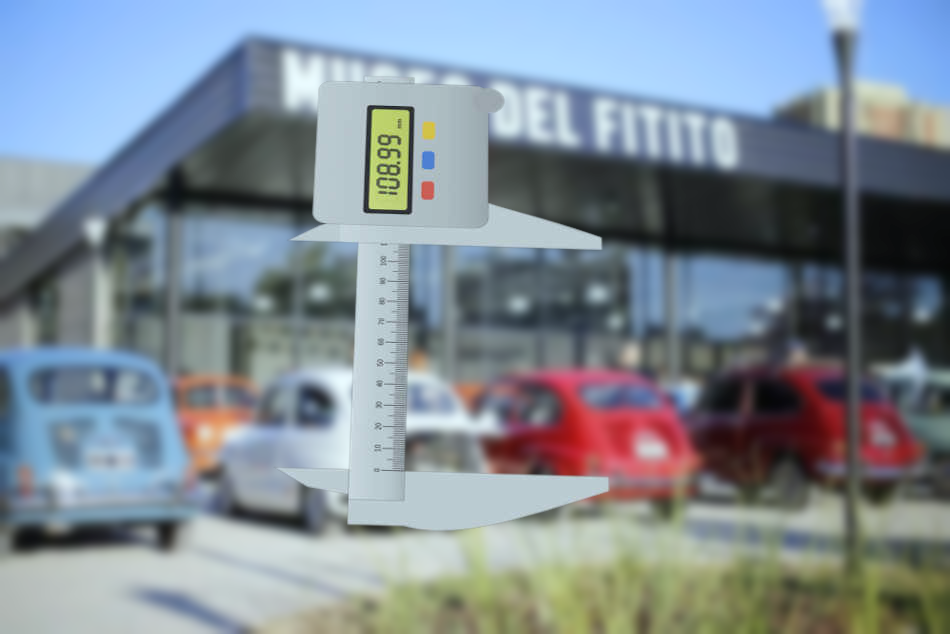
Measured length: 108.99 mm
